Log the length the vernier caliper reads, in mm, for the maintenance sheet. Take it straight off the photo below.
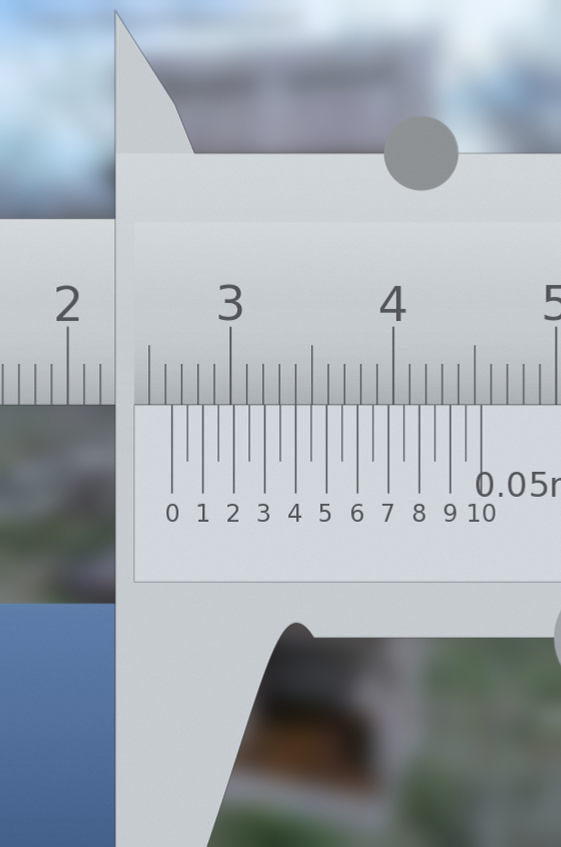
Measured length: 26.4 mm
